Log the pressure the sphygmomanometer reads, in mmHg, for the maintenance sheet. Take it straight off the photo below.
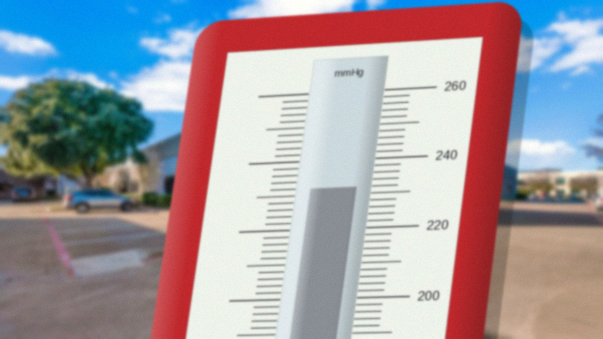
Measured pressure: 232 mmHg
